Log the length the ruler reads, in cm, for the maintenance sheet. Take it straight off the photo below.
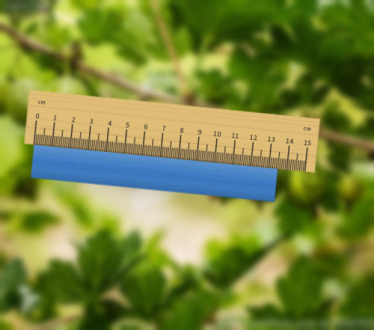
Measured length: 13.5 cm
